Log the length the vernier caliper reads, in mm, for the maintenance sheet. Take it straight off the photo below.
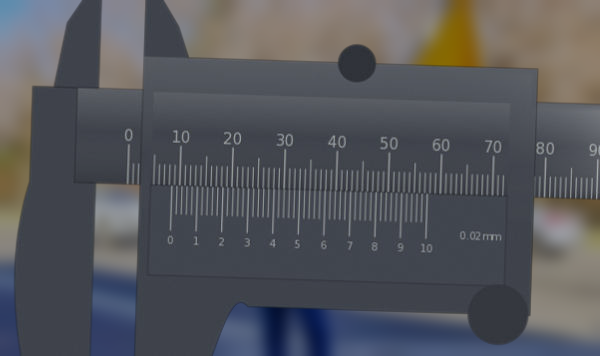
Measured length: 8.5 mm
